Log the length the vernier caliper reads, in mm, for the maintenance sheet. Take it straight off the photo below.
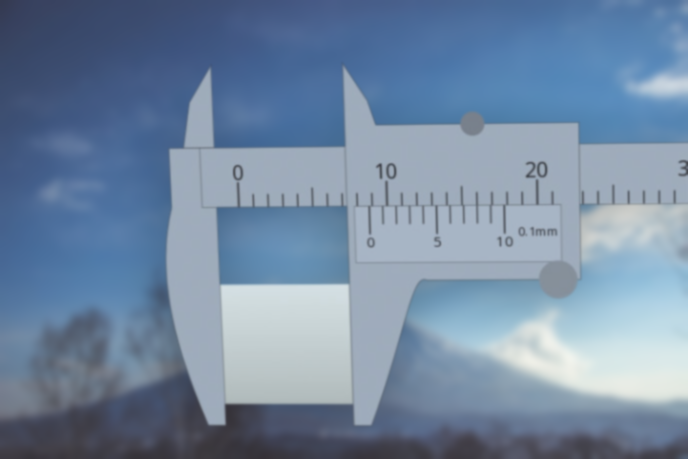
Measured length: 8.8 mm
